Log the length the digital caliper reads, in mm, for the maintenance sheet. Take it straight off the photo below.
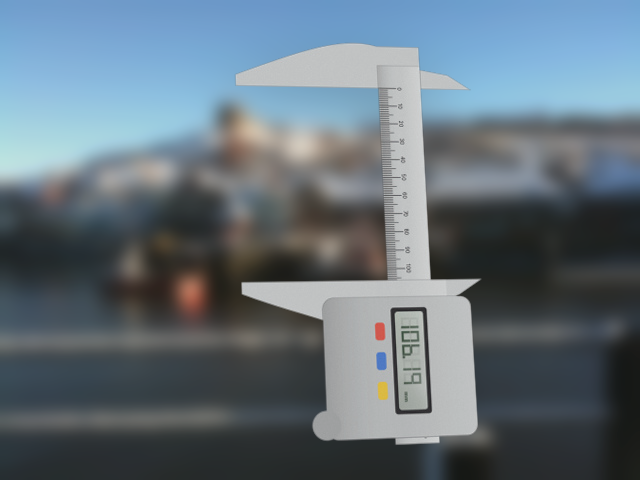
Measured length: 106.19 mm
